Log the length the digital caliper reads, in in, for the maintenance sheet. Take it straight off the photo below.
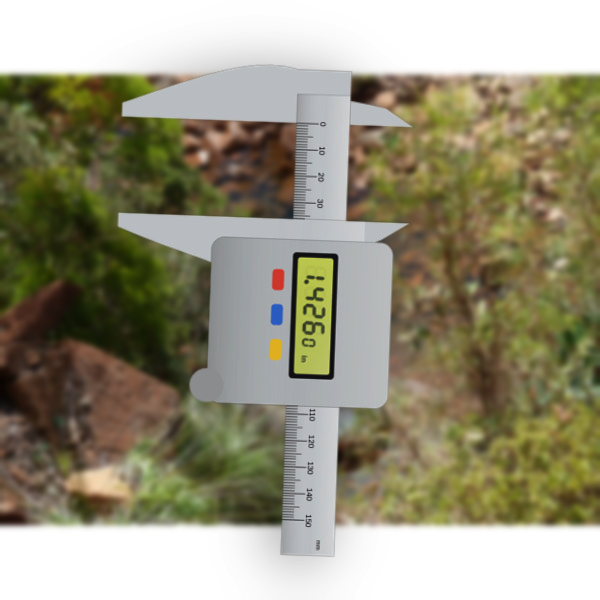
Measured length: 1.4260 in
